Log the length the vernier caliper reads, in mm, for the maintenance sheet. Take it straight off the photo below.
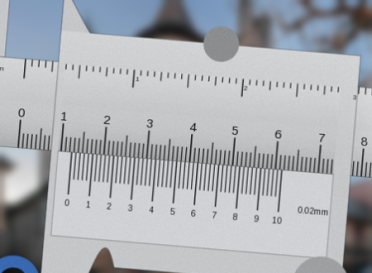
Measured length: 12.5 mm
